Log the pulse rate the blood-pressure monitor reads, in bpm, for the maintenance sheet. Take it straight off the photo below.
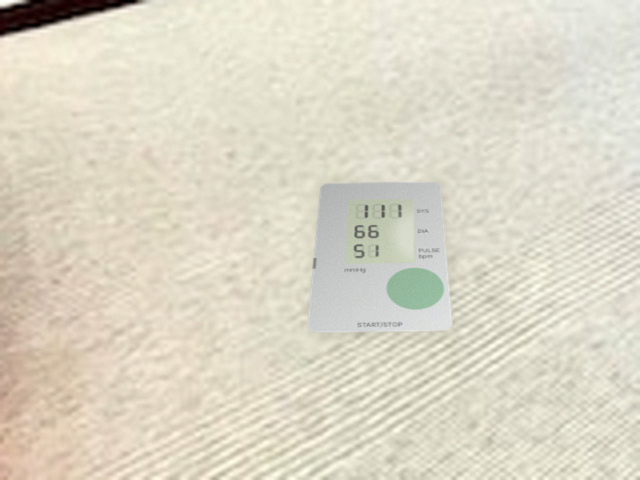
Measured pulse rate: 51 bpm
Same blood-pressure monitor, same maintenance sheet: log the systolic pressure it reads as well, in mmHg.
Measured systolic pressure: 111 mmHg
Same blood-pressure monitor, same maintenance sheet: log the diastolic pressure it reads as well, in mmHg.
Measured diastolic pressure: 66 mmHg
